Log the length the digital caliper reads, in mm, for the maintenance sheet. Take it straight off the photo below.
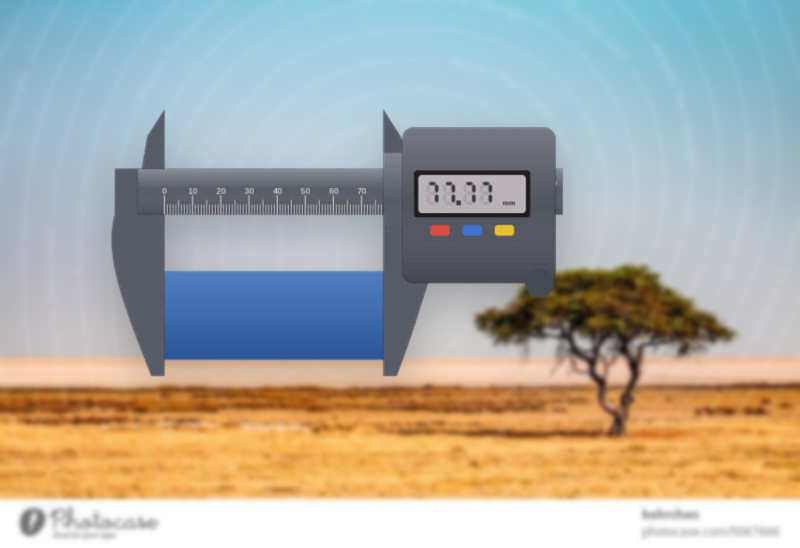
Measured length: 77.77 mm
